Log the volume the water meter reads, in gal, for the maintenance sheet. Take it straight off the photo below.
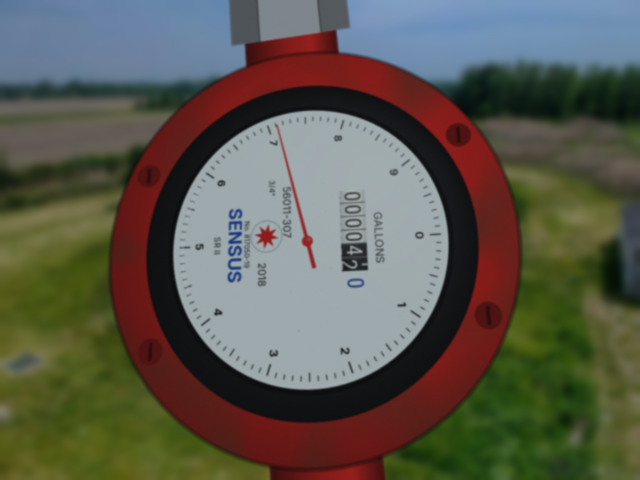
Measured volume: 417.1 gal
